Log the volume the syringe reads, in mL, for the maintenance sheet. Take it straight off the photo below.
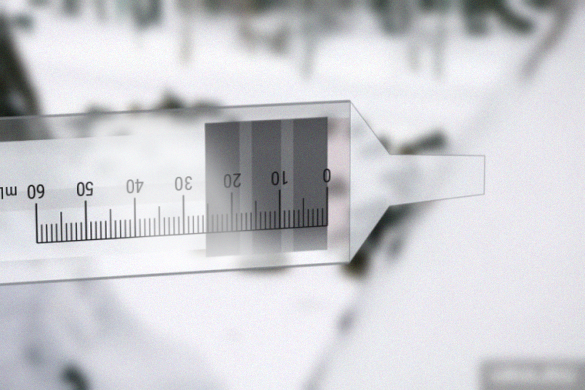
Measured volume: 0 mL
